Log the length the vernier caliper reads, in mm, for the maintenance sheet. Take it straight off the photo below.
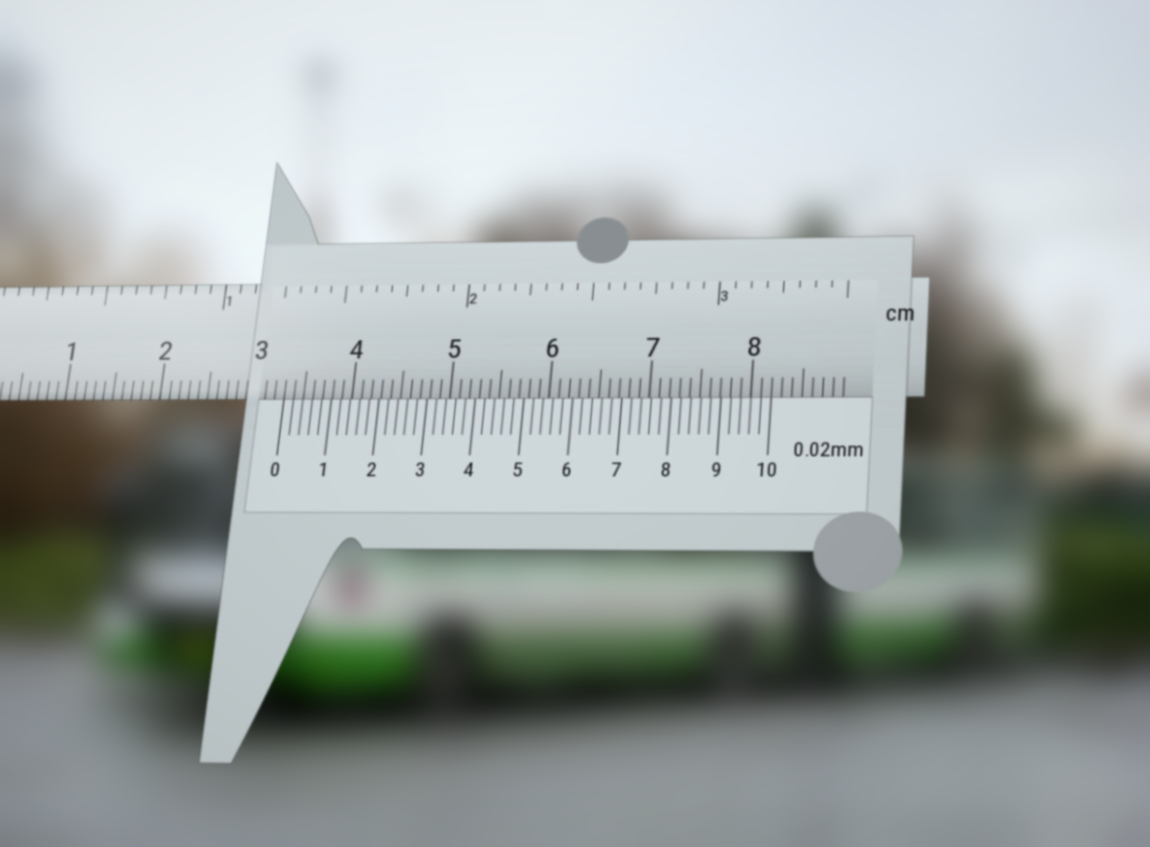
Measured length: 33.0 mm
